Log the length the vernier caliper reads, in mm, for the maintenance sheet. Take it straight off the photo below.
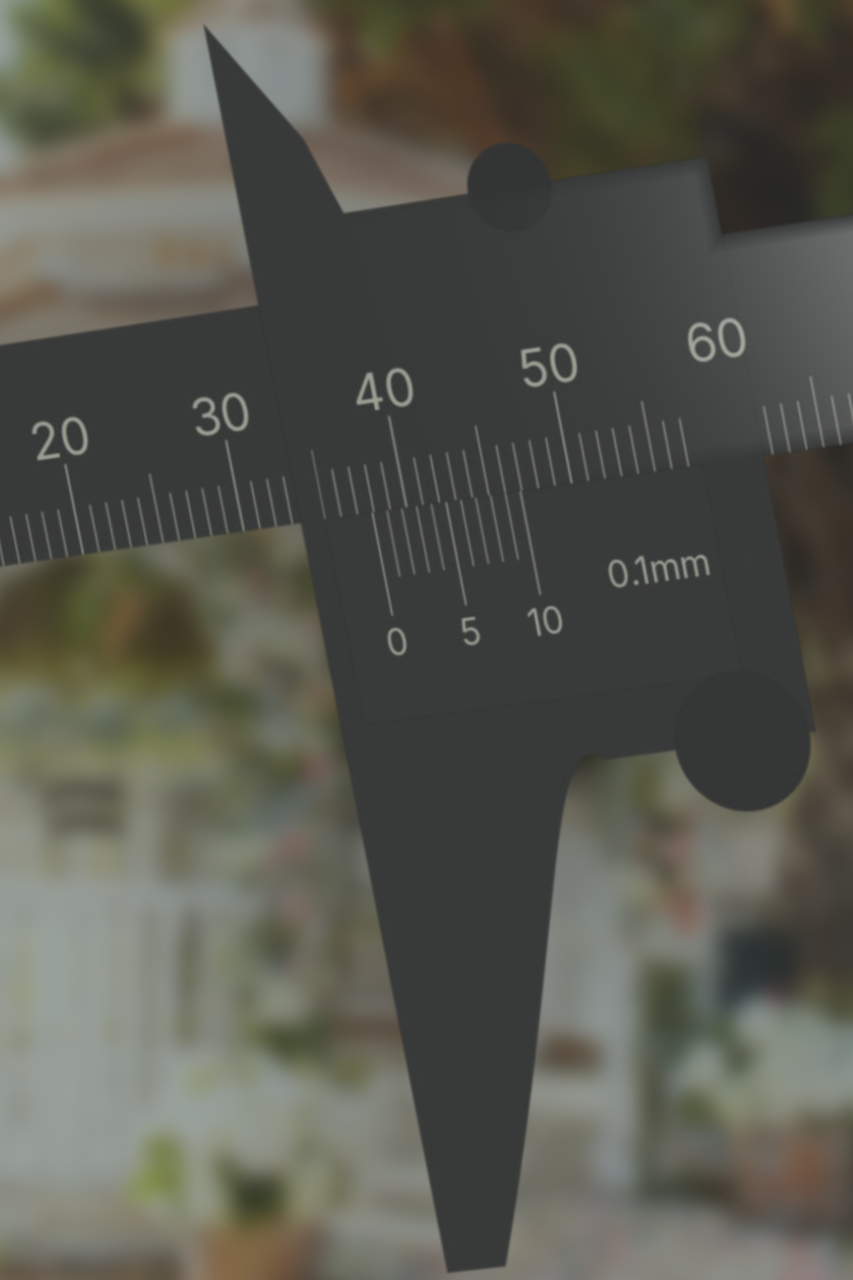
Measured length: 37.9 mm
